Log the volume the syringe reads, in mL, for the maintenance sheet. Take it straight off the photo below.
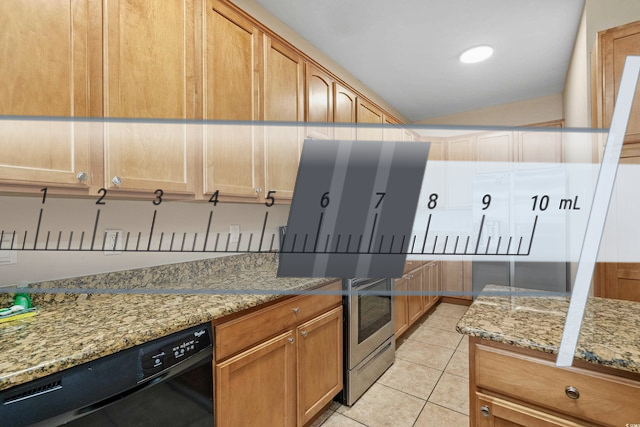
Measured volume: 5.4 mL
